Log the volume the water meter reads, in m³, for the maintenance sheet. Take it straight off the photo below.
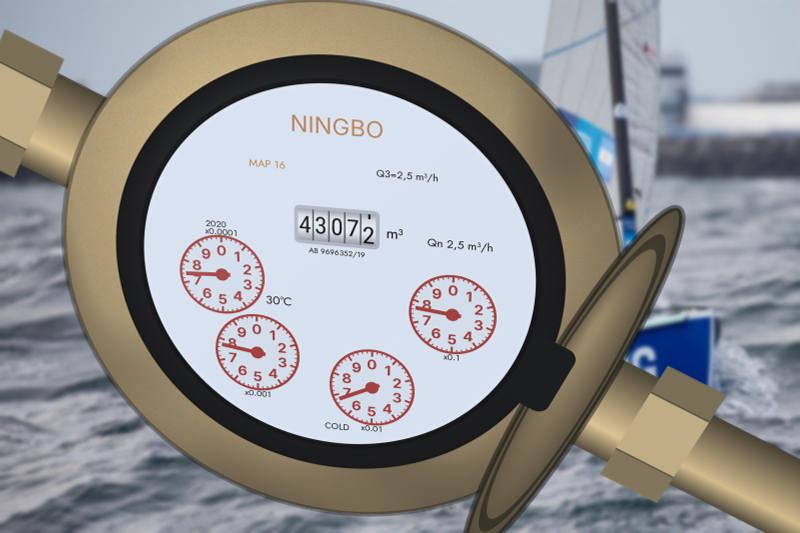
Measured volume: 43071.7677 m³
